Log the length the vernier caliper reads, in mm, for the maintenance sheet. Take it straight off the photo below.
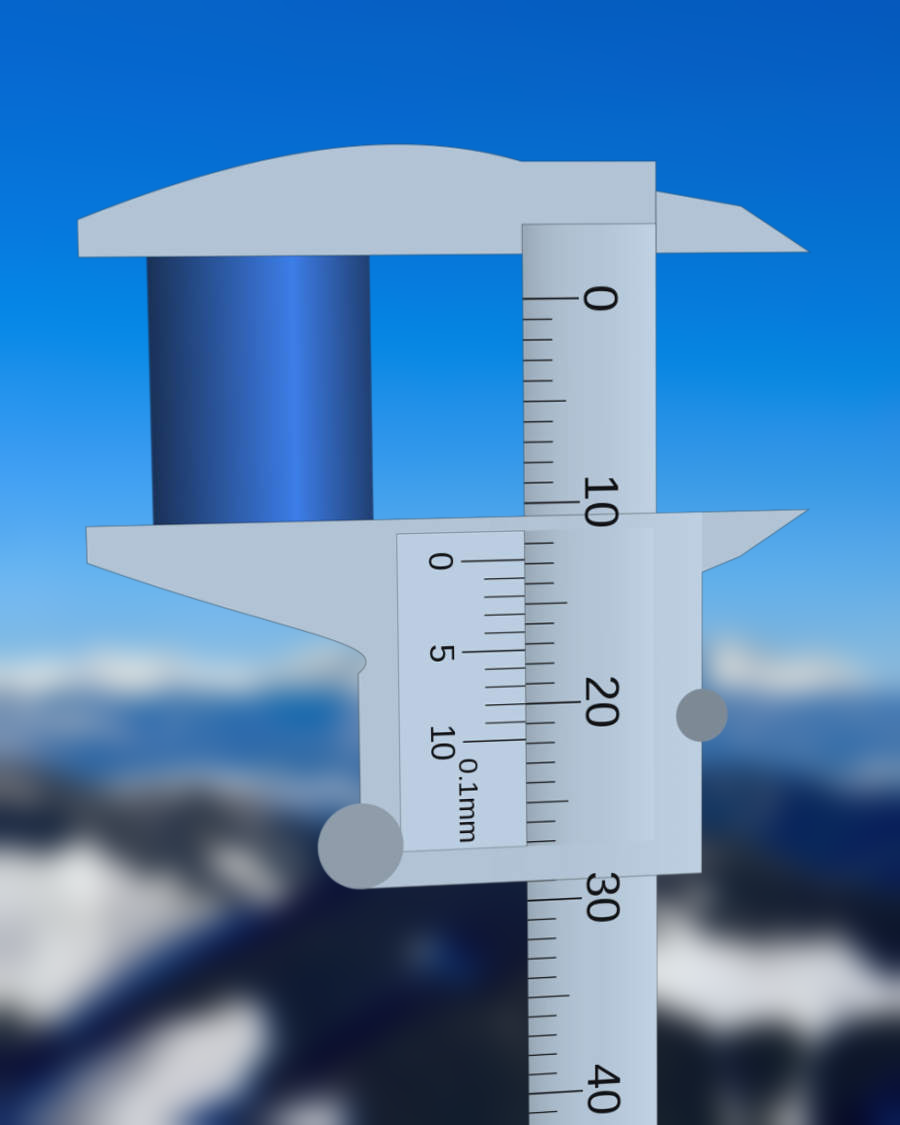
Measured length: 12.8 mm
